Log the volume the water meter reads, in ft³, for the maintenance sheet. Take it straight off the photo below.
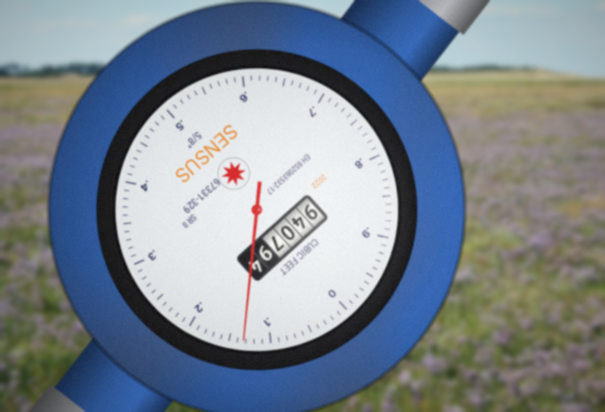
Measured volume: 940794.13 ft³
